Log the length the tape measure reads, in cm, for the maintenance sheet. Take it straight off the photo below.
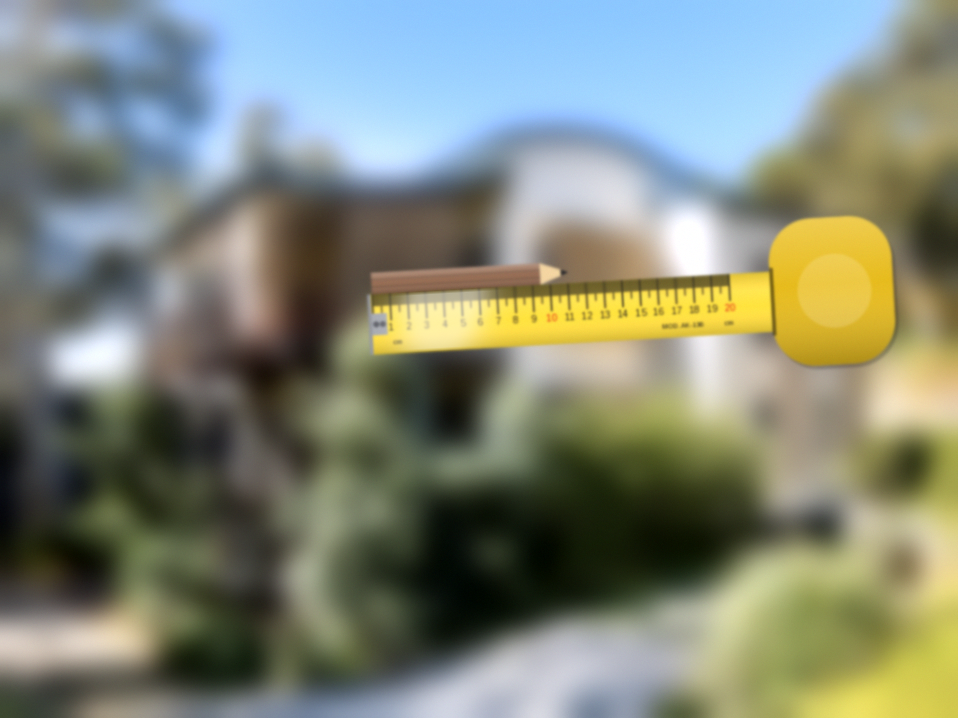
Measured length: 11 cm
